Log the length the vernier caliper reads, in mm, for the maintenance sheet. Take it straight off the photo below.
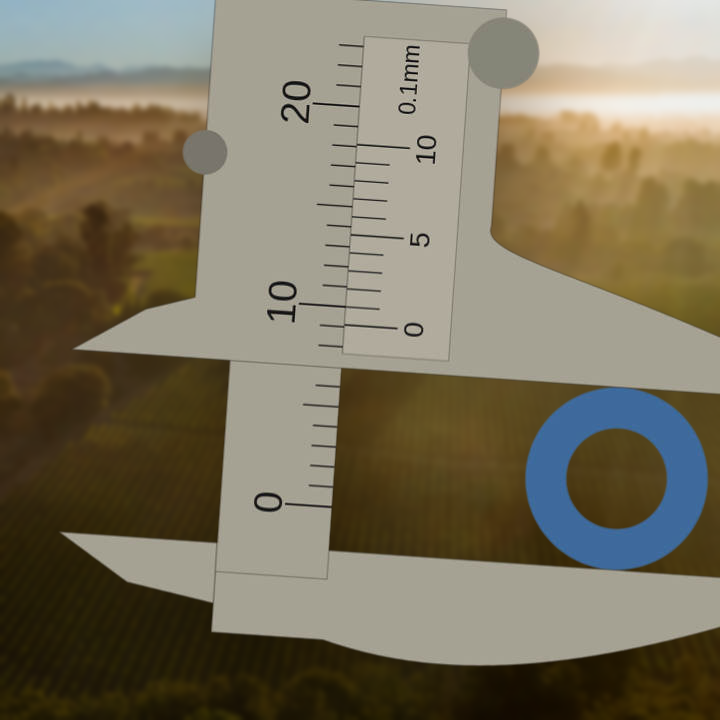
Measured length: 9.1 mm
